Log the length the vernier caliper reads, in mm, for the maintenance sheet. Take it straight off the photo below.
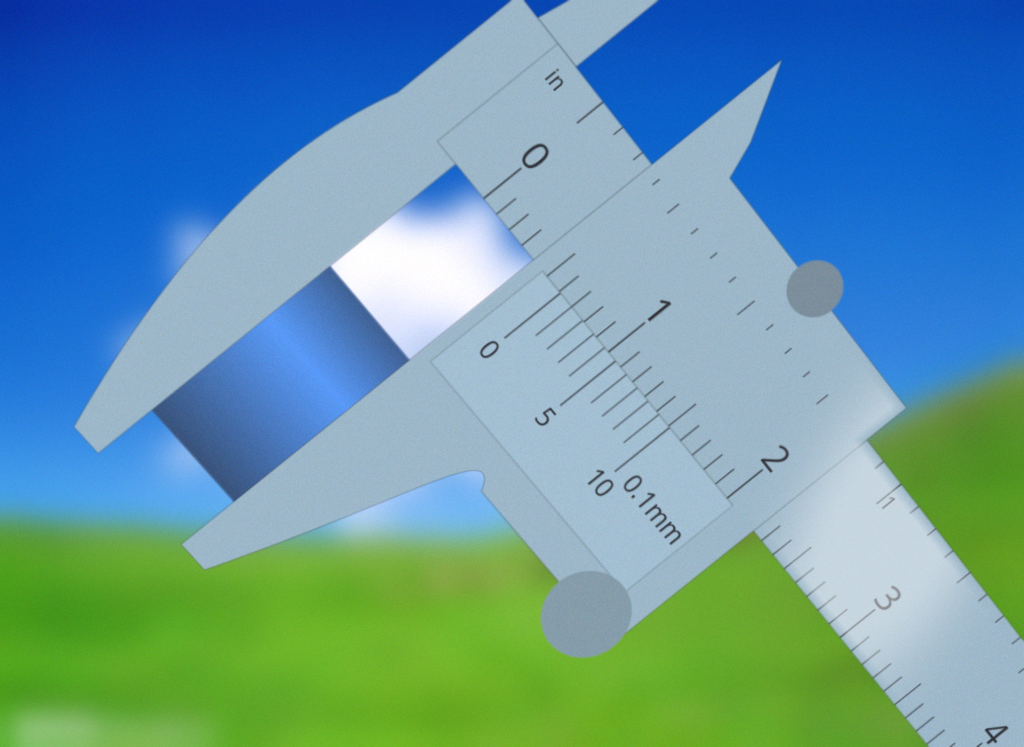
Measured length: 6.1 mm
